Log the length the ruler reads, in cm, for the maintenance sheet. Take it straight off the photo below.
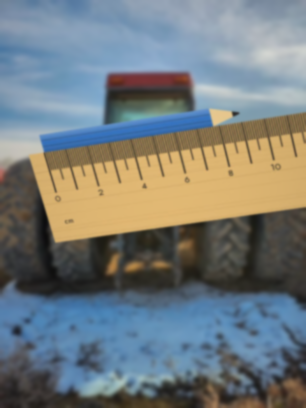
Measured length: 9 cm
